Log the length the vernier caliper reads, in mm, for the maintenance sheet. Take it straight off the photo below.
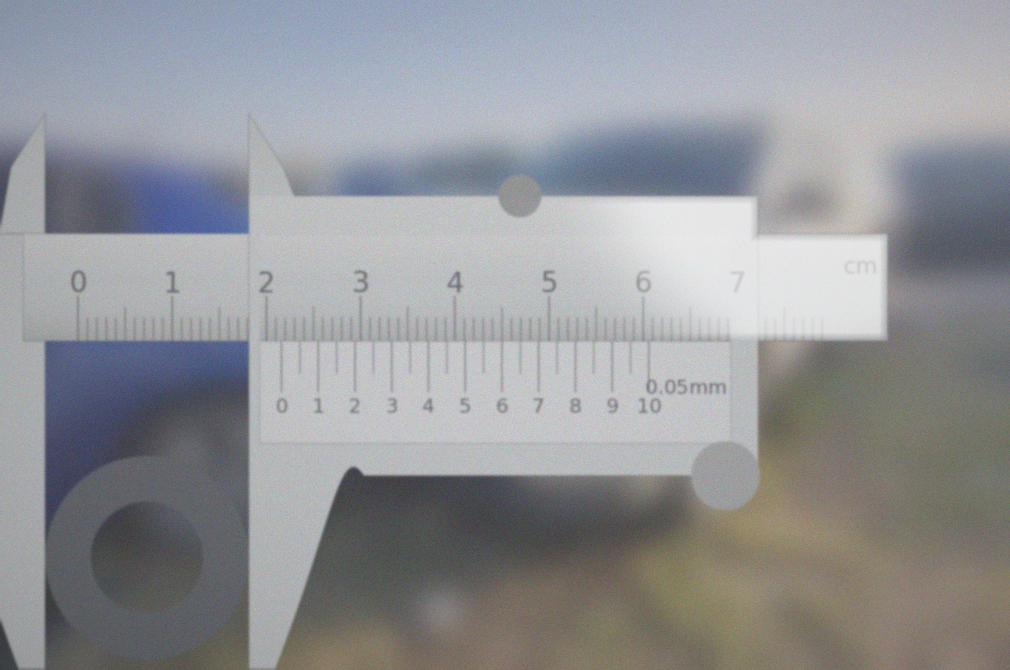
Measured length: 21.6 mm
